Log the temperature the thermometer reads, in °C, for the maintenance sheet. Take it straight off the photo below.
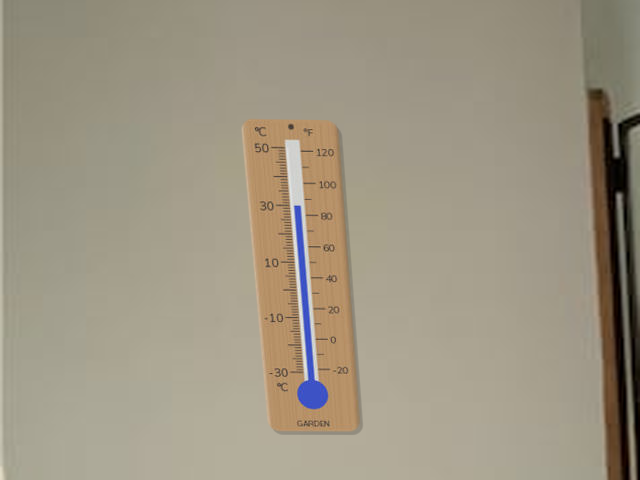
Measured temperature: 30 °C
